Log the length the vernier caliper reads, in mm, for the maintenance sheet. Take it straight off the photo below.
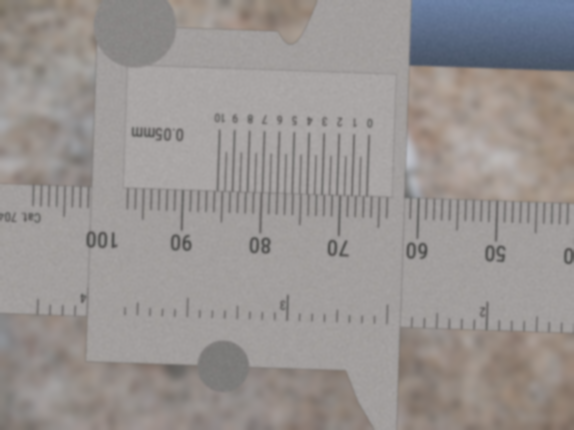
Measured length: 66.6 mm
